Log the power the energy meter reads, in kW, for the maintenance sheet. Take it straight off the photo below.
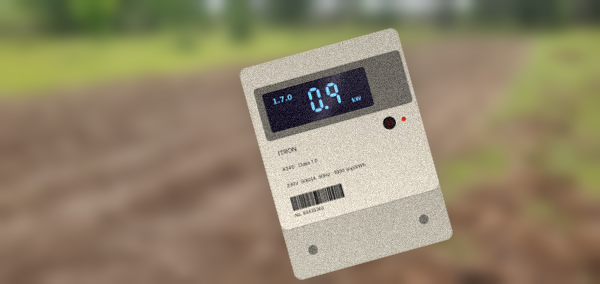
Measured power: 0.9 kW
